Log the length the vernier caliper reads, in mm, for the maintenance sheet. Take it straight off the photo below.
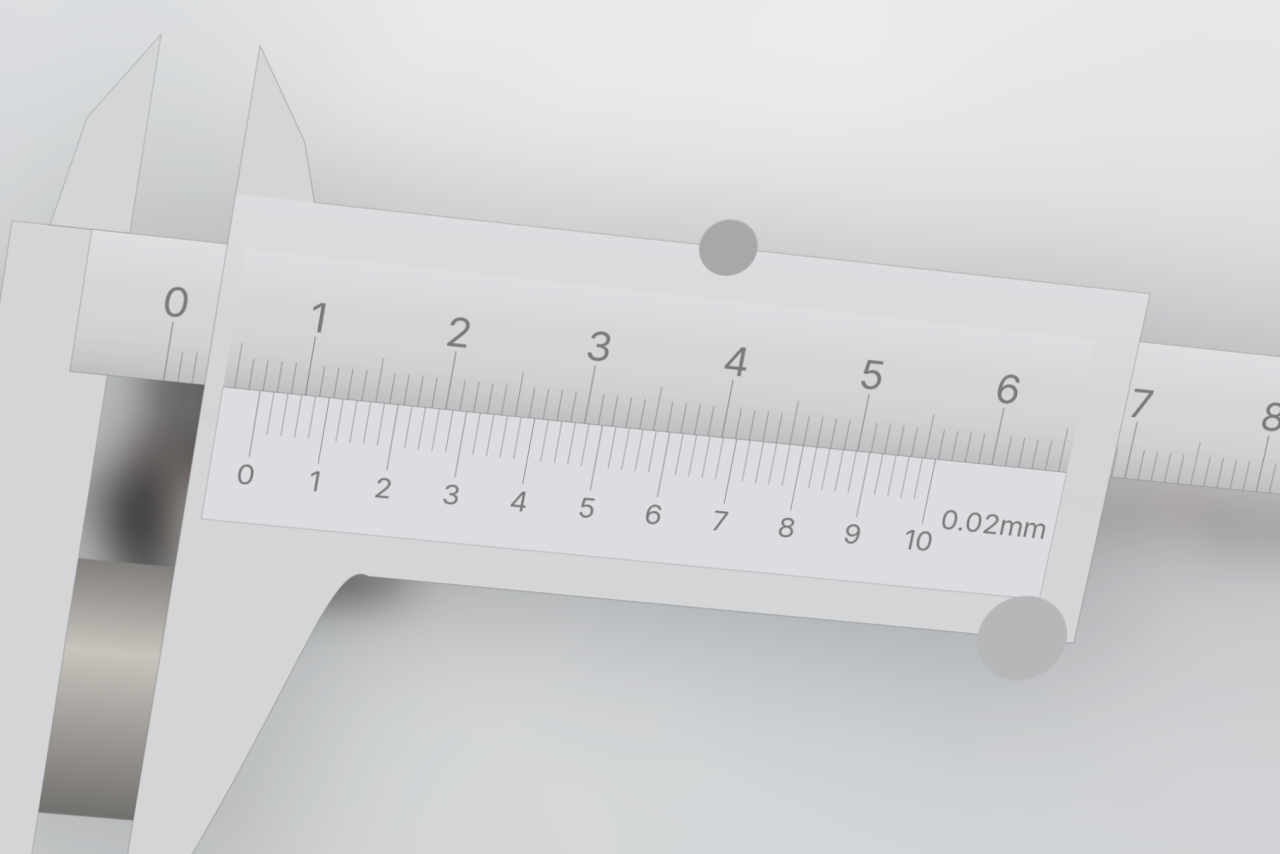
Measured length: 6.8 mm
